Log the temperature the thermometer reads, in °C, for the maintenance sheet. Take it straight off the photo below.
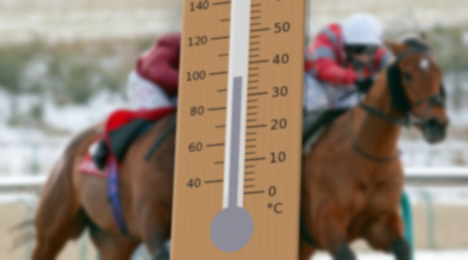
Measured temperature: 36 °C
